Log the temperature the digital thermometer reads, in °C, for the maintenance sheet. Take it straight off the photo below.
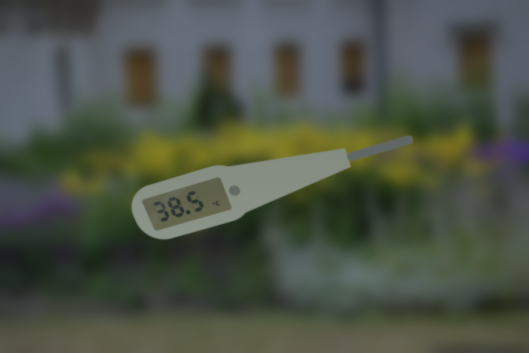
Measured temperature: 38.5 °C
